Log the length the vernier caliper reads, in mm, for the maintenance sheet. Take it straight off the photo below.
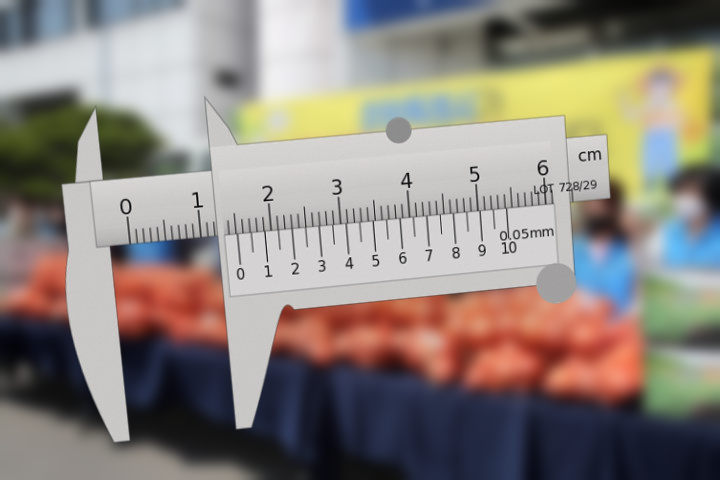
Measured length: 15.2 mm
